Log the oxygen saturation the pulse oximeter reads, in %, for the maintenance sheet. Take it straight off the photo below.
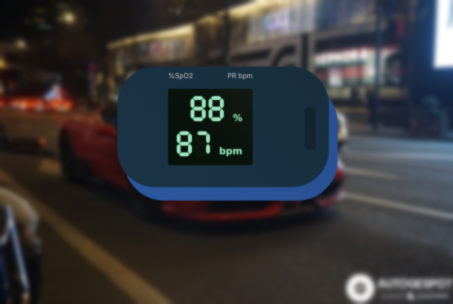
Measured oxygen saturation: 88 %
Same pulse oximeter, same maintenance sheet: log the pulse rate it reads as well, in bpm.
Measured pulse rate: 87 bpm
